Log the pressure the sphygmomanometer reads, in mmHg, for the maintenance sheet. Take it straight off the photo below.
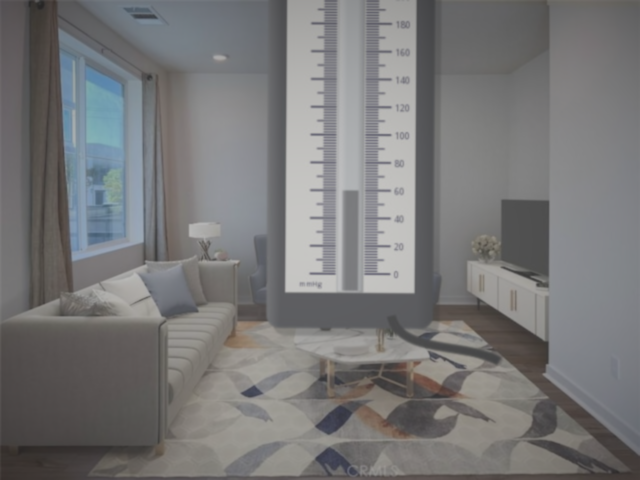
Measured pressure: 60 mmHg
